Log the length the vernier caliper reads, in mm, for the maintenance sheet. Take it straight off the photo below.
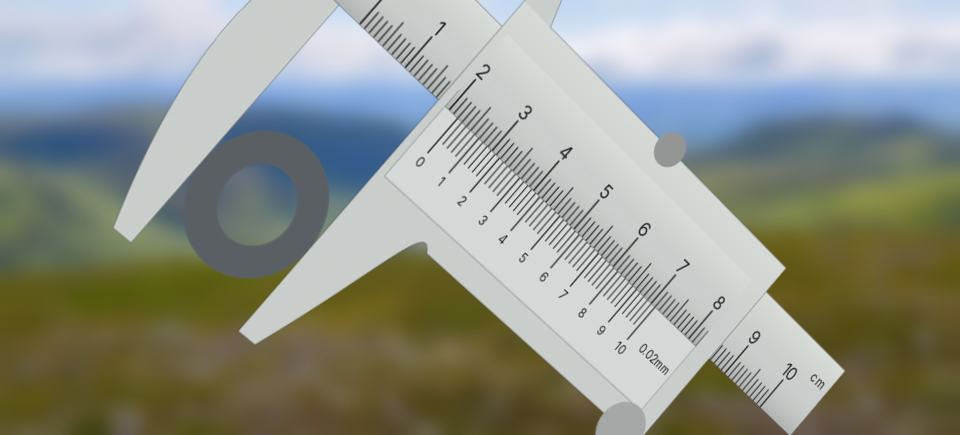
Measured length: 22.0 mm
